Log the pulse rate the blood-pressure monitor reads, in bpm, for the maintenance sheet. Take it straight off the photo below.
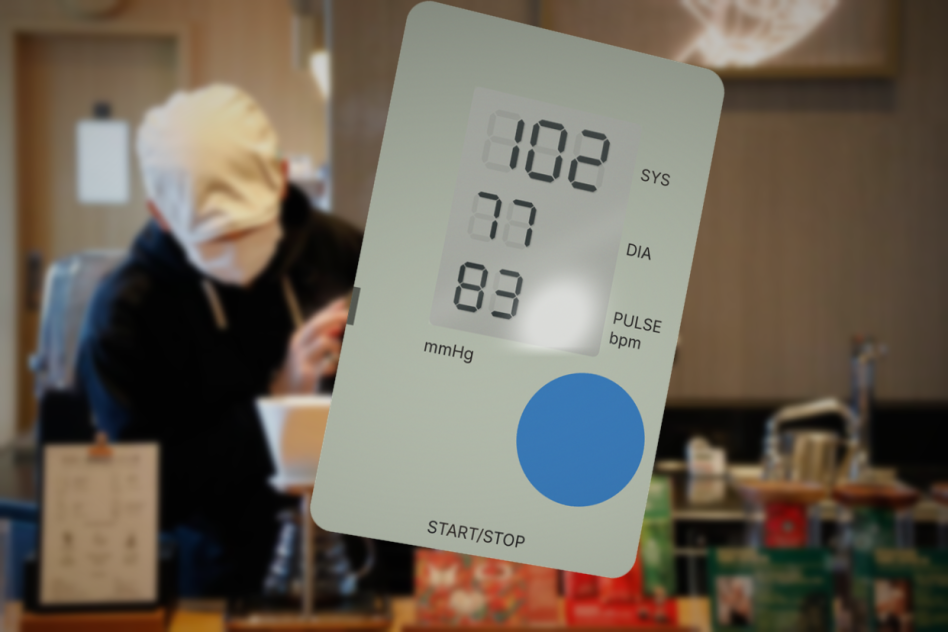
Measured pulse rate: 83 bpm
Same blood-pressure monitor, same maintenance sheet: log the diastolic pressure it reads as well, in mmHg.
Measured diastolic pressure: 77 mmHg
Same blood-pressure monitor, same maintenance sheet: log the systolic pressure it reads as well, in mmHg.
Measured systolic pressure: 102 mmHg
